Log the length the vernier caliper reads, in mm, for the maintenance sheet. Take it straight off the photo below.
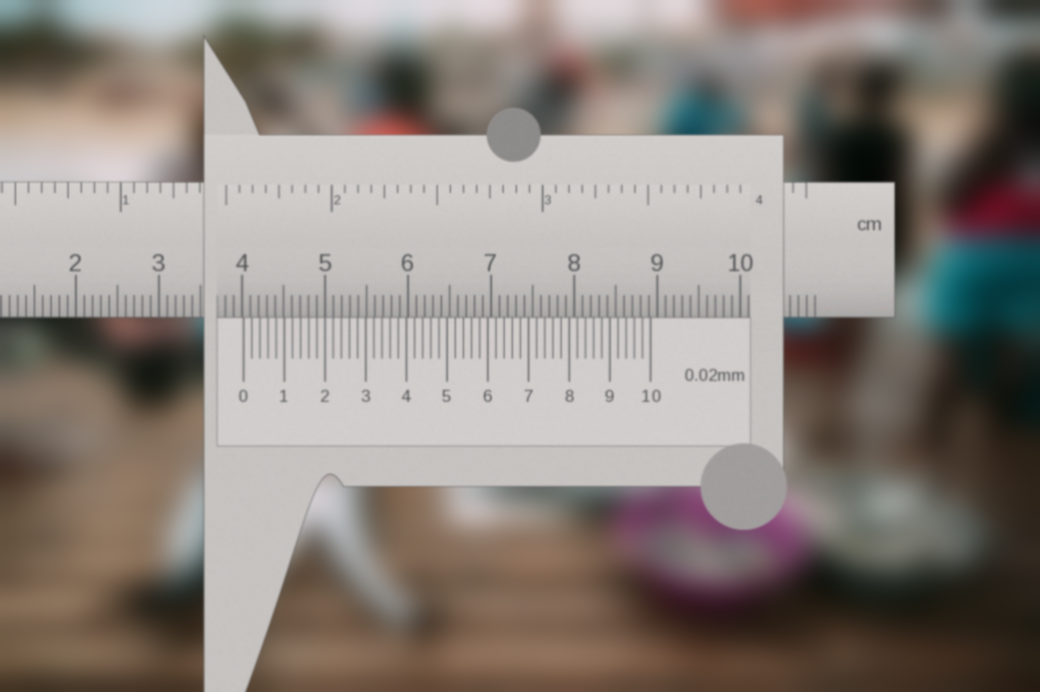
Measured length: 40.2 mm
